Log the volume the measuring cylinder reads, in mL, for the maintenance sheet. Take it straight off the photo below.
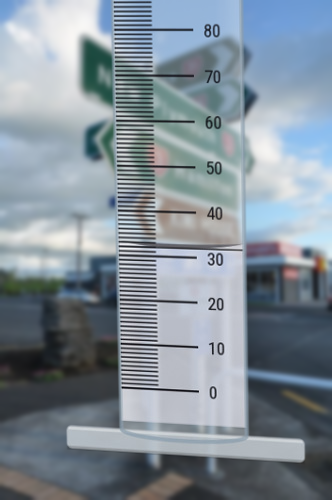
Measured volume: 32 mL
